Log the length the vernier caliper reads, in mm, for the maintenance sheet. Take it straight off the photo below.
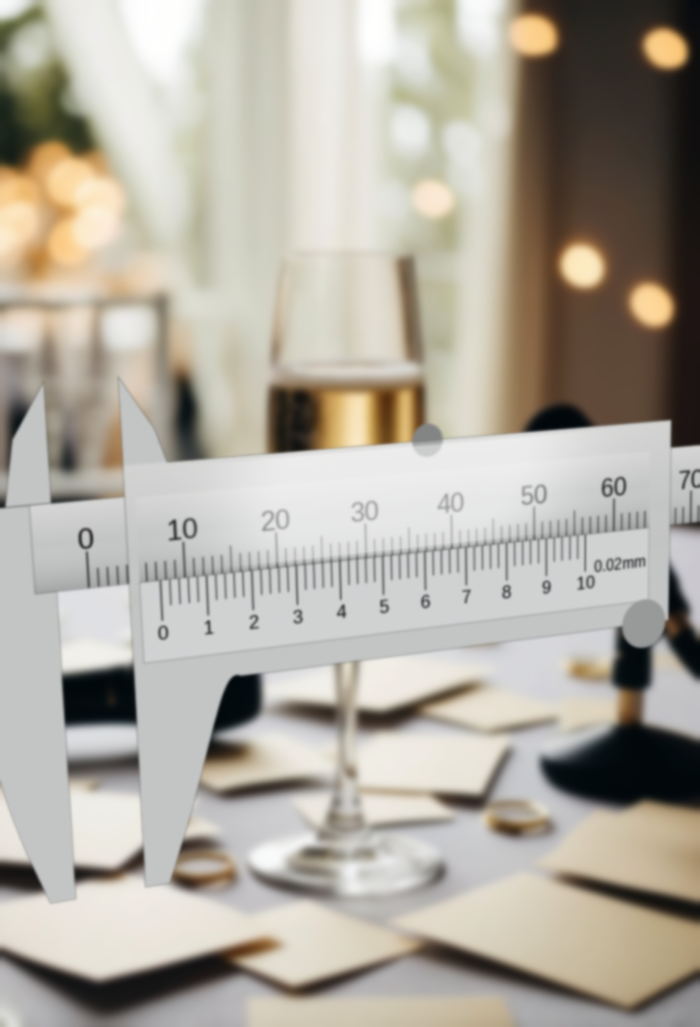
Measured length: 7.4 mm
